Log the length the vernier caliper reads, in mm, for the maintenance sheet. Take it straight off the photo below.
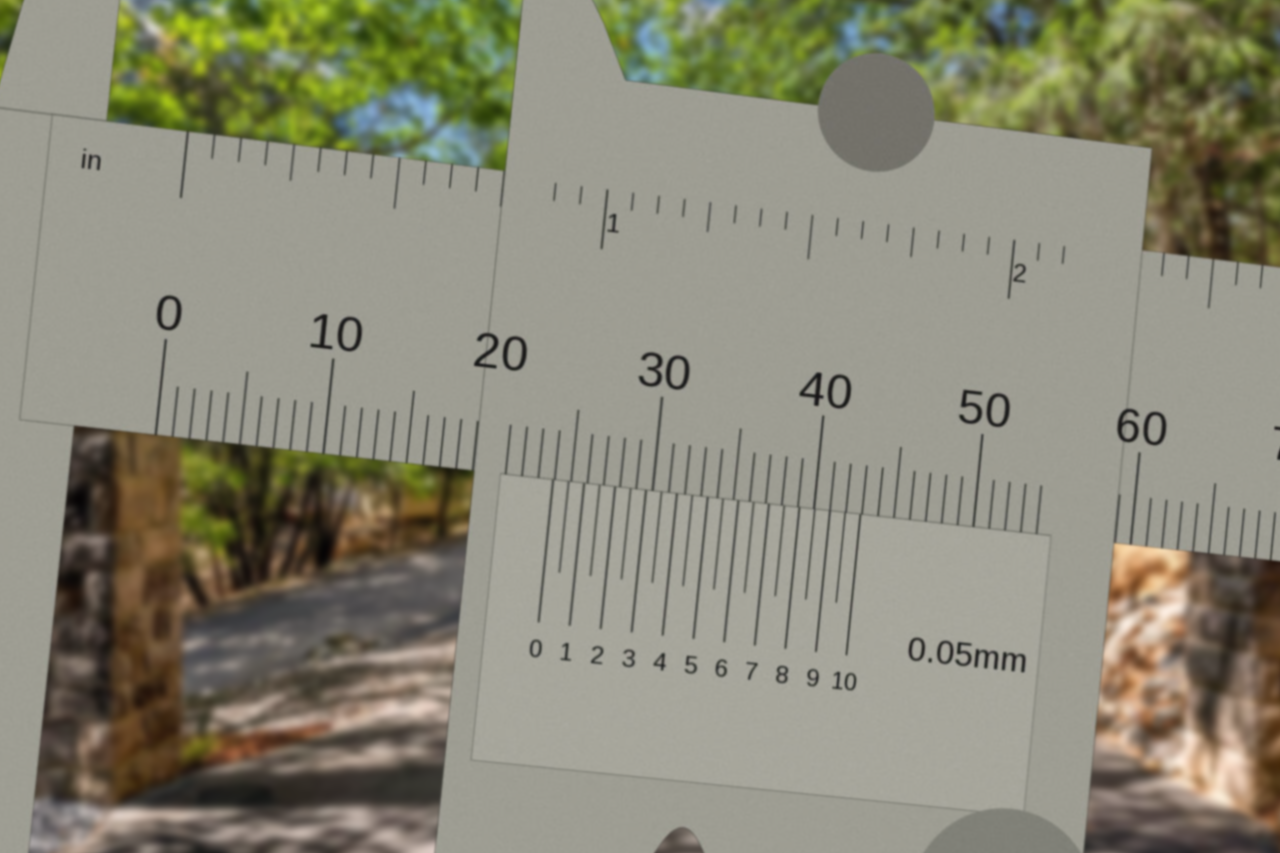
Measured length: 23.9 mm
